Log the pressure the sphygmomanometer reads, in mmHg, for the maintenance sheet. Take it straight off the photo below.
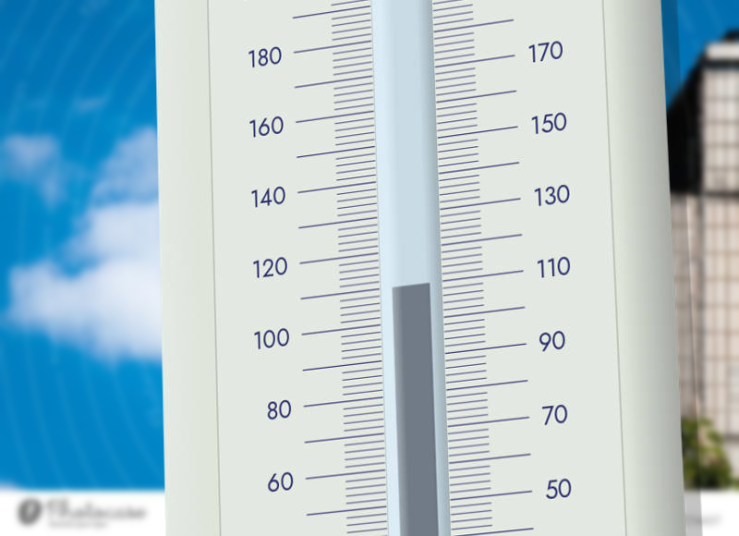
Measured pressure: 110 mmHg
